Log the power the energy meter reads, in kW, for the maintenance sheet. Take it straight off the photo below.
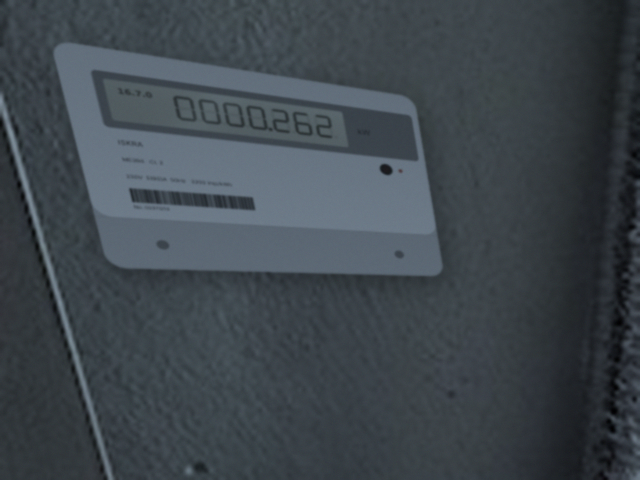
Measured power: 0.262 kW
